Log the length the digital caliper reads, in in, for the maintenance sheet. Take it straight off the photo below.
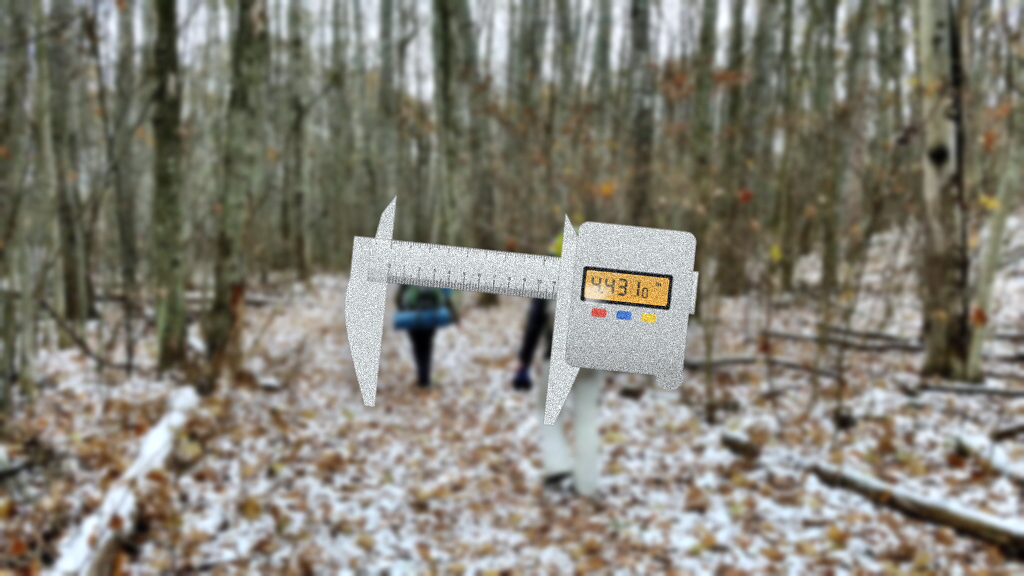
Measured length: 4.4310 in
